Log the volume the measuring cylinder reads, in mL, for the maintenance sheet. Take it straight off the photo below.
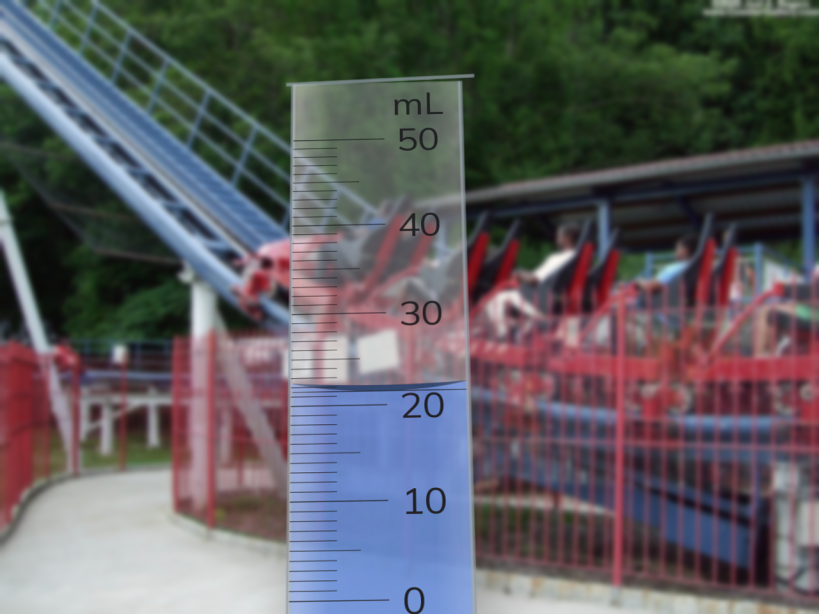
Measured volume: 21.5 mL
